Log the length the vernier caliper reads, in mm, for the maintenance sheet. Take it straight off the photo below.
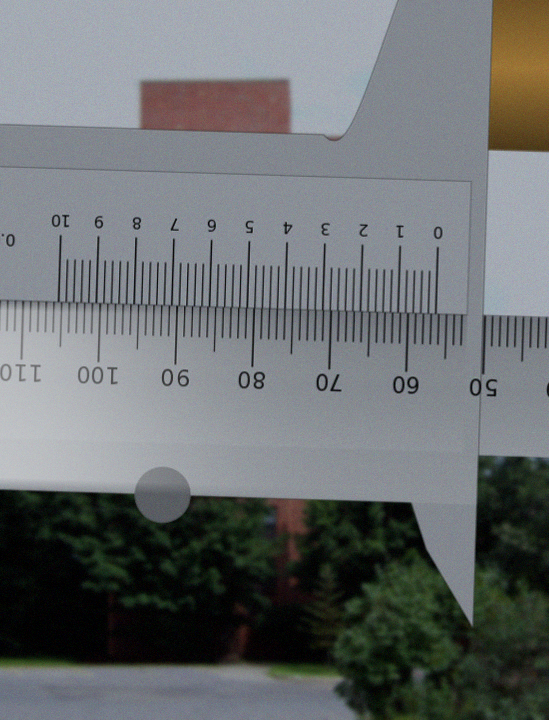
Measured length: 56.4 mm
